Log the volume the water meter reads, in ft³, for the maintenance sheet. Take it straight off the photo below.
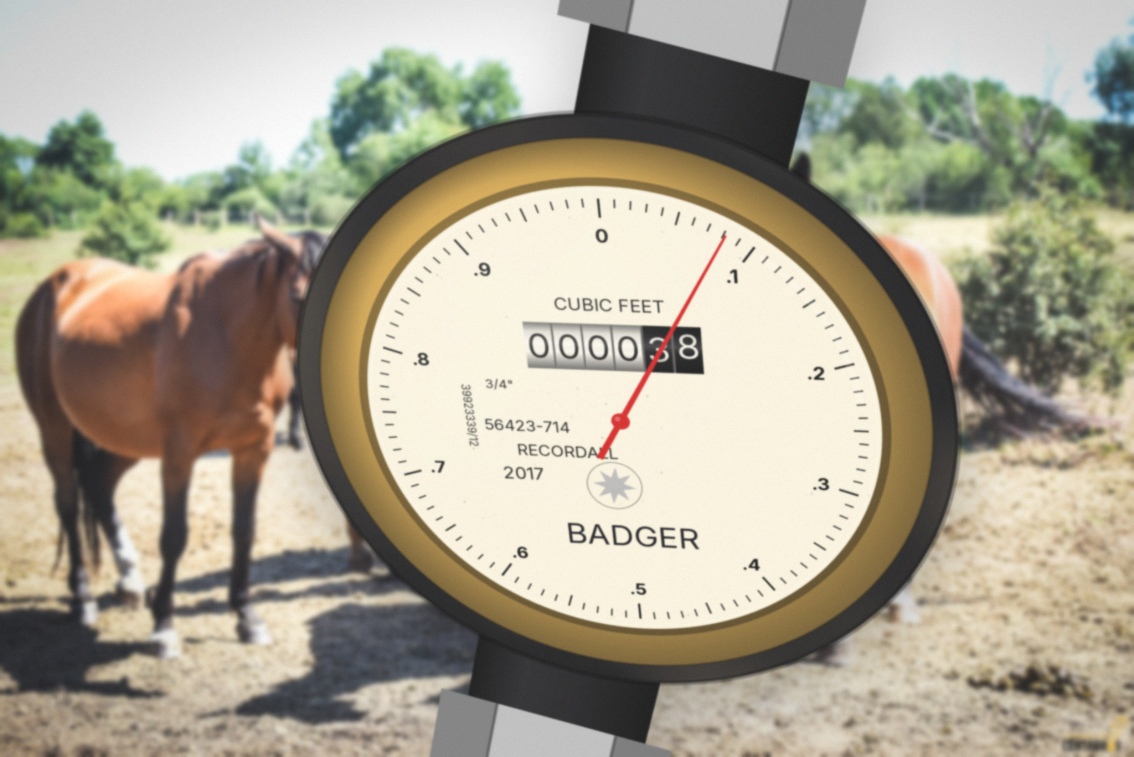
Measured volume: 38.08 ft³
